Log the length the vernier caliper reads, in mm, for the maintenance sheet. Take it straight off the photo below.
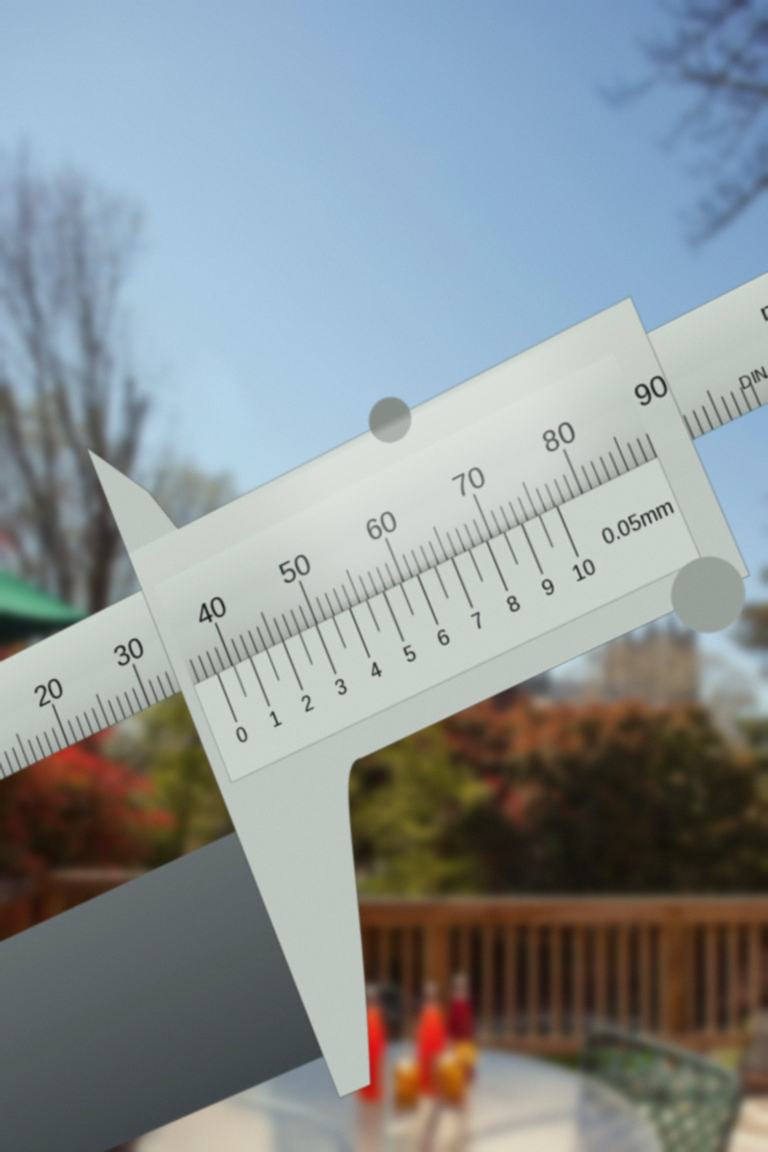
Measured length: 38.2 mm
